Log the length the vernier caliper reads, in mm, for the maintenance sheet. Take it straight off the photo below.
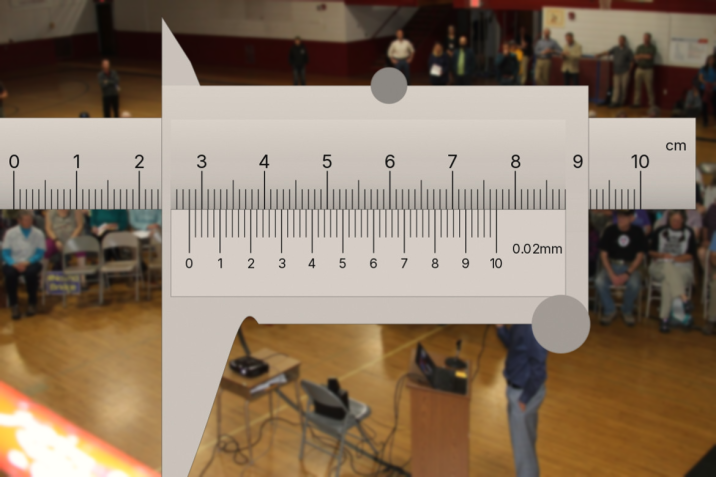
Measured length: 28.0 mm
